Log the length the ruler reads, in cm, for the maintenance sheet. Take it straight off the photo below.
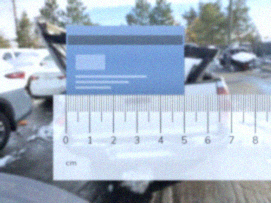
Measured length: 5 cm
